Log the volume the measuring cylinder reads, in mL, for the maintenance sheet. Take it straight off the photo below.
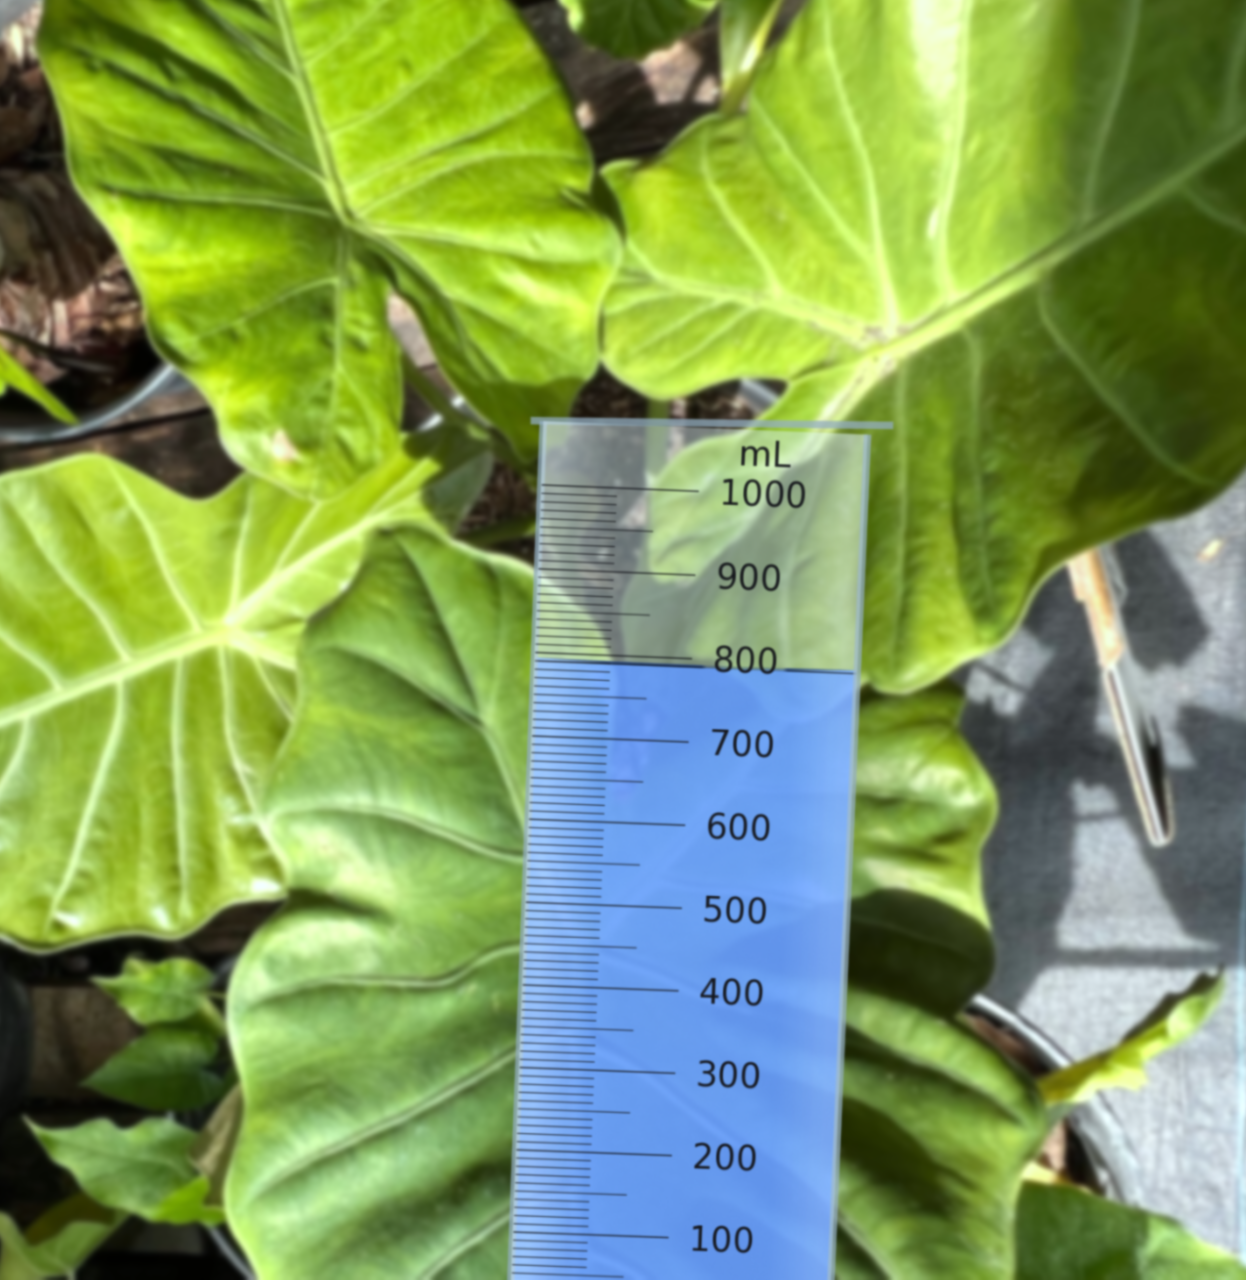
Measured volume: 790 mL
